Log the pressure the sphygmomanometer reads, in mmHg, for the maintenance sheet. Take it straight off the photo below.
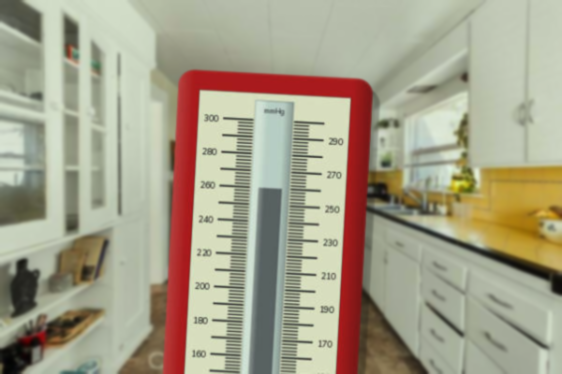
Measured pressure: 260 mmHg
